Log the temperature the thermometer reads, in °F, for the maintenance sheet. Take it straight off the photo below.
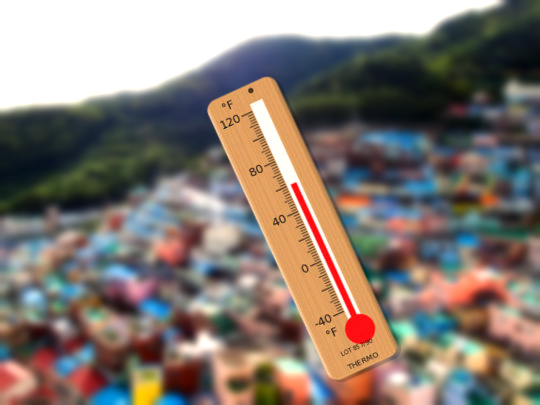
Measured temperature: 60 °F
